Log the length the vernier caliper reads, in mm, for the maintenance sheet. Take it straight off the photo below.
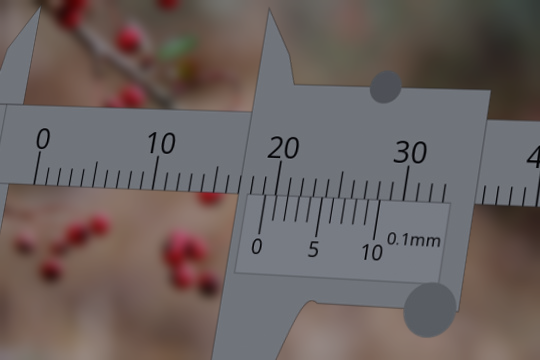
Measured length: 19.2 mm
